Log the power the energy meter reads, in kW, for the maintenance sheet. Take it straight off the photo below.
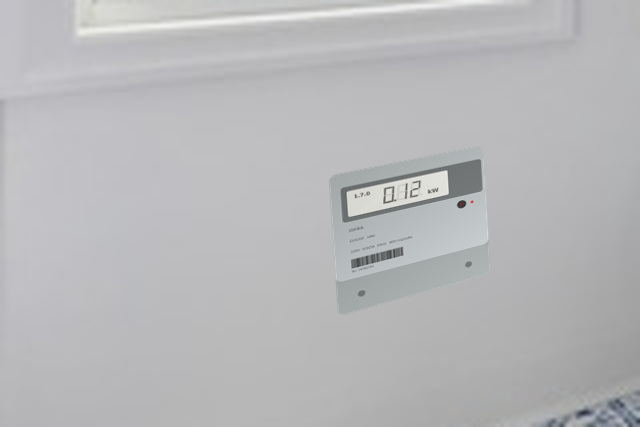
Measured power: 0.12 kW
